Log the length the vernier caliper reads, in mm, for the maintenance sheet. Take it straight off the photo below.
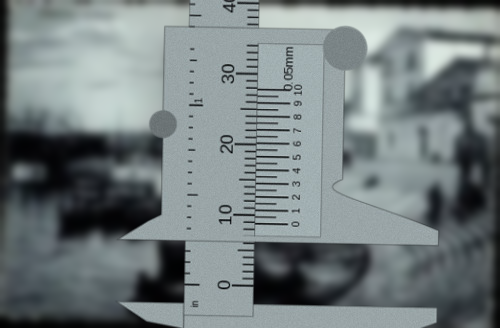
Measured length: 8.8 mm
